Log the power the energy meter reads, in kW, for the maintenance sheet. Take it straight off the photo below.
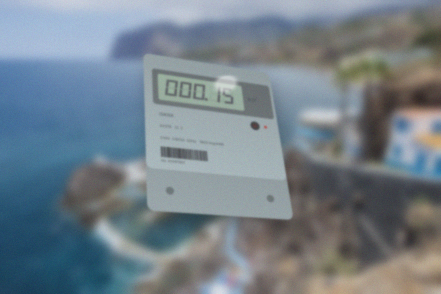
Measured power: 0.15 kW
